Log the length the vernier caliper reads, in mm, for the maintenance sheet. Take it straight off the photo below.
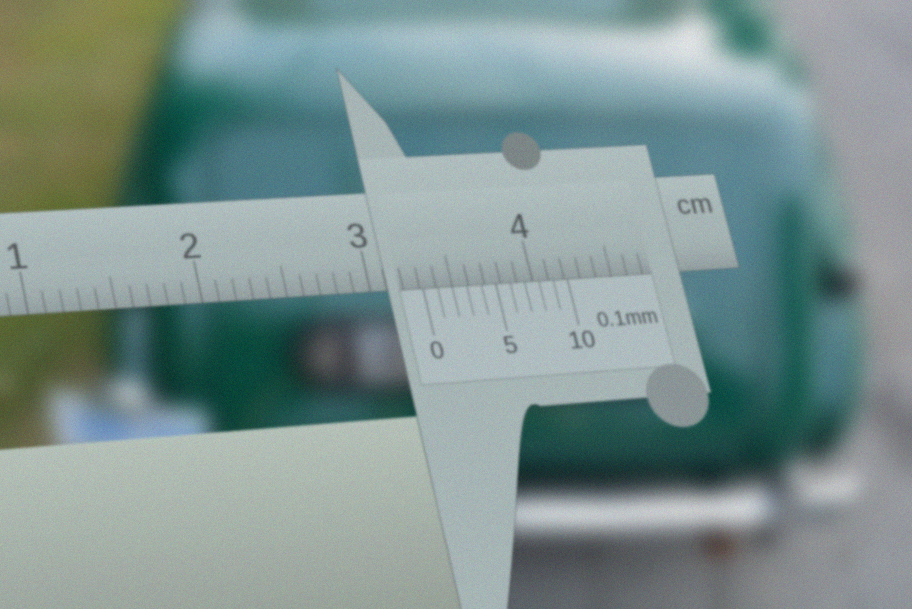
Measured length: 33.2 mm
